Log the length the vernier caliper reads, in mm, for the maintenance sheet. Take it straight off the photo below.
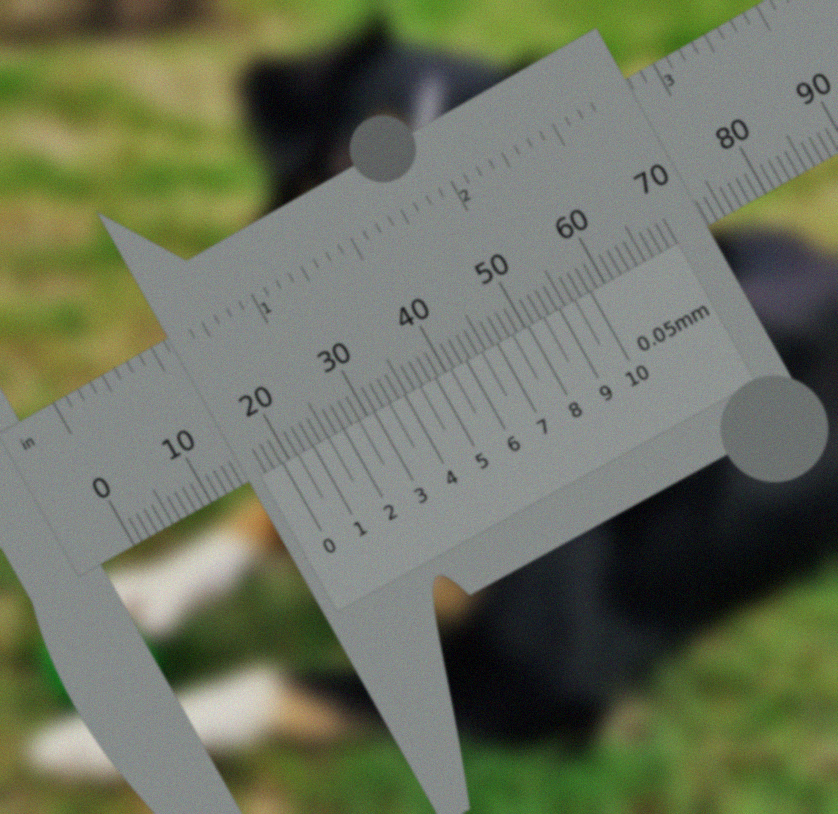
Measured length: 19.2 mm
